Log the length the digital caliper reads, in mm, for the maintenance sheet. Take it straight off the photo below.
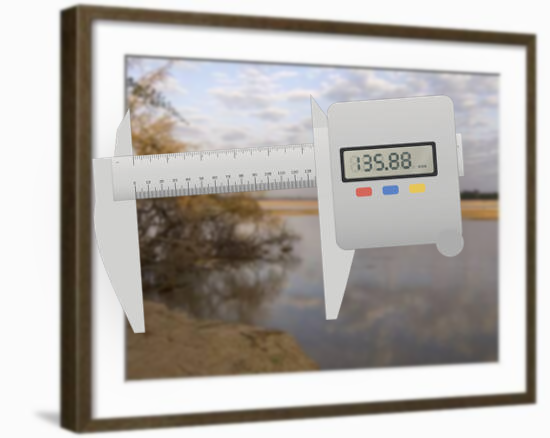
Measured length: 135.88 mm
